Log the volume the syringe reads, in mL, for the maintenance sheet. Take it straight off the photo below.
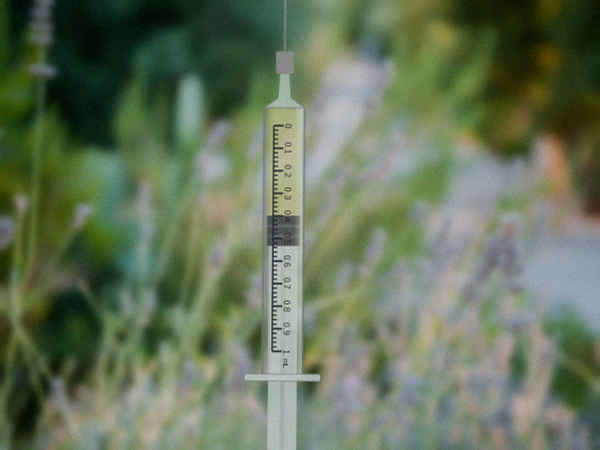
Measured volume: 0.4 mL
